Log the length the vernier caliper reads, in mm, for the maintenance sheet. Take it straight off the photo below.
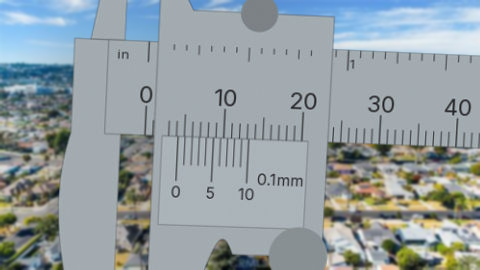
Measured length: 4.2 mm
